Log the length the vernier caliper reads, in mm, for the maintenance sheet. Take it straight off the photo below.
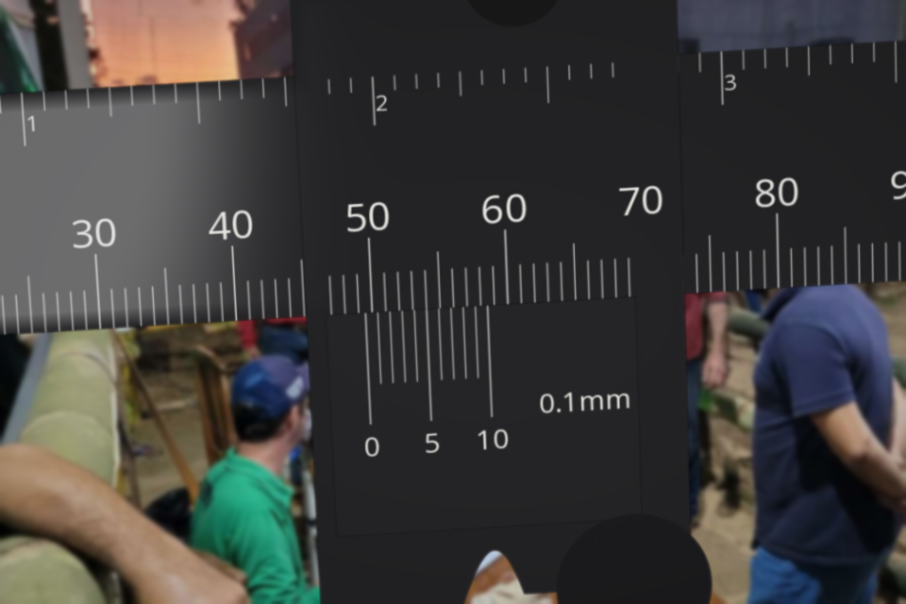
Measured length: 49.5 mm
